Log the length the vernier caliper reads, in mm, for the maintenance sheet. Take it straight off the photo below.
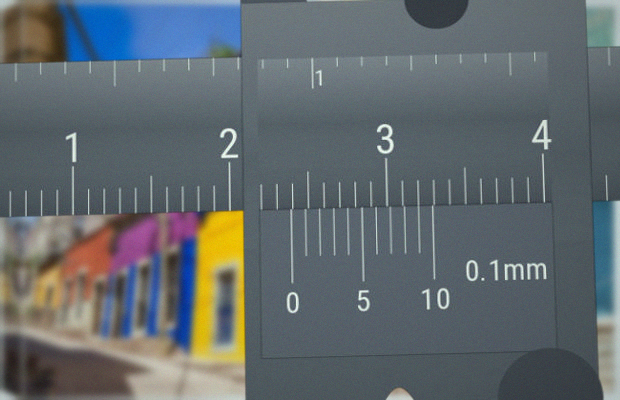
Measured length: 23.9 mm
